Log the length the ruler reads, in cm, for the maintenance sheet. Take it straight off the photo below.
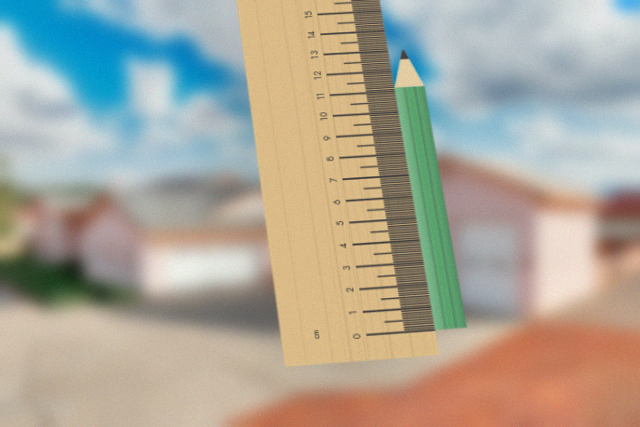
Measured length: 13 cm
